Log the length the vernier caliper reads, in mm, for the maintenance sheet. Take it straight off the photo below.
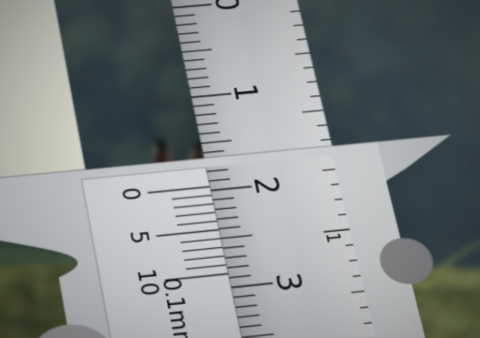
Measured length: 19.6 mm
